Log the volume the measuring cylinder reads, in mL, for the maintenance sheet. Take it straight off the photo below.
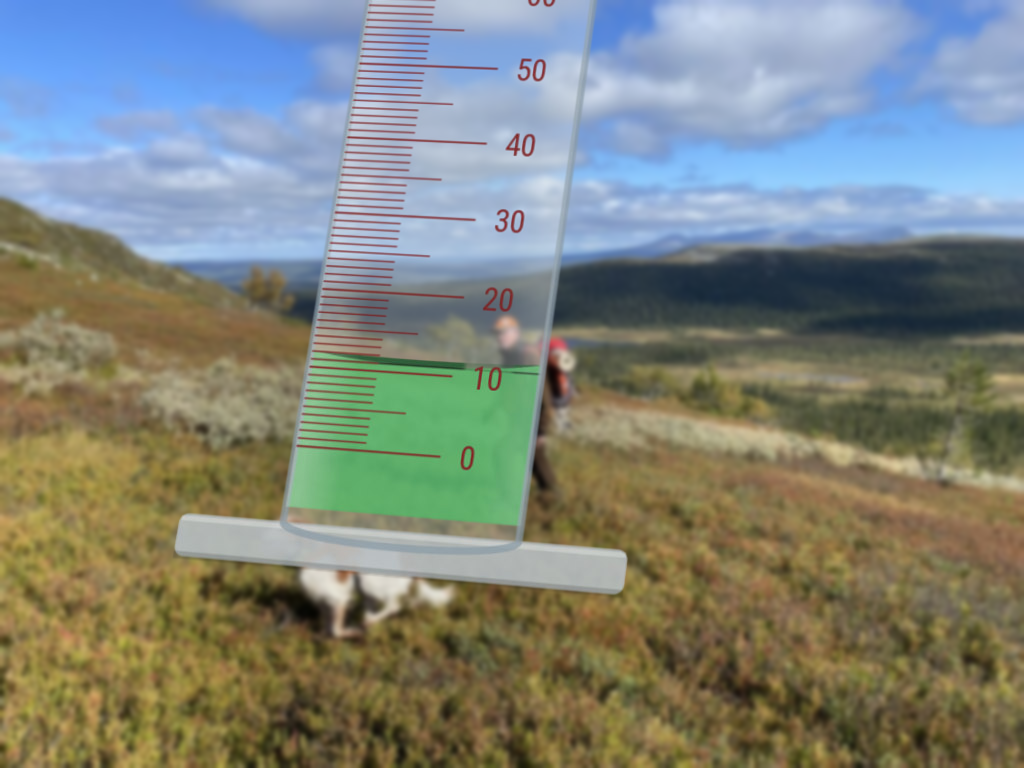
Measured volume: 11 mL
